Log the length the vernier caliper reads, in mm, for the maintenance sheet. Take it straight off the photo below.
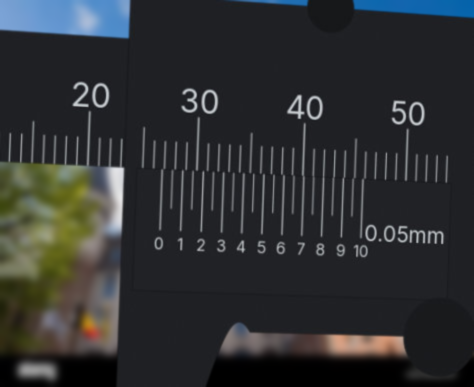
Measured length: 26.8 mm
